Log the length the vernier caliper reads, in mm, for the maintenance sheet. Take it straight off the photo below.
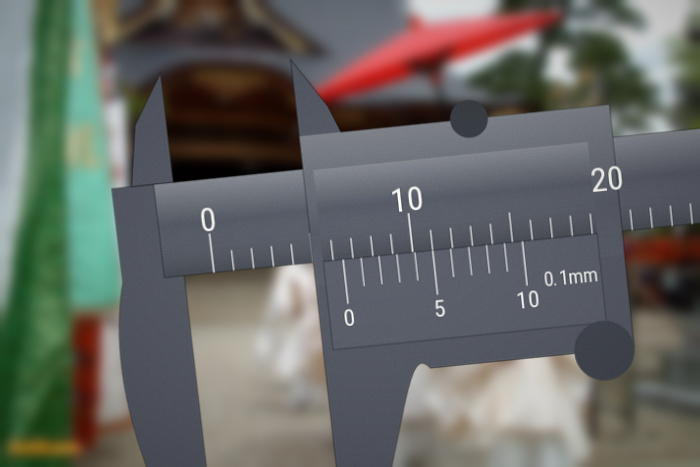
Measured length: 6.5 mm
